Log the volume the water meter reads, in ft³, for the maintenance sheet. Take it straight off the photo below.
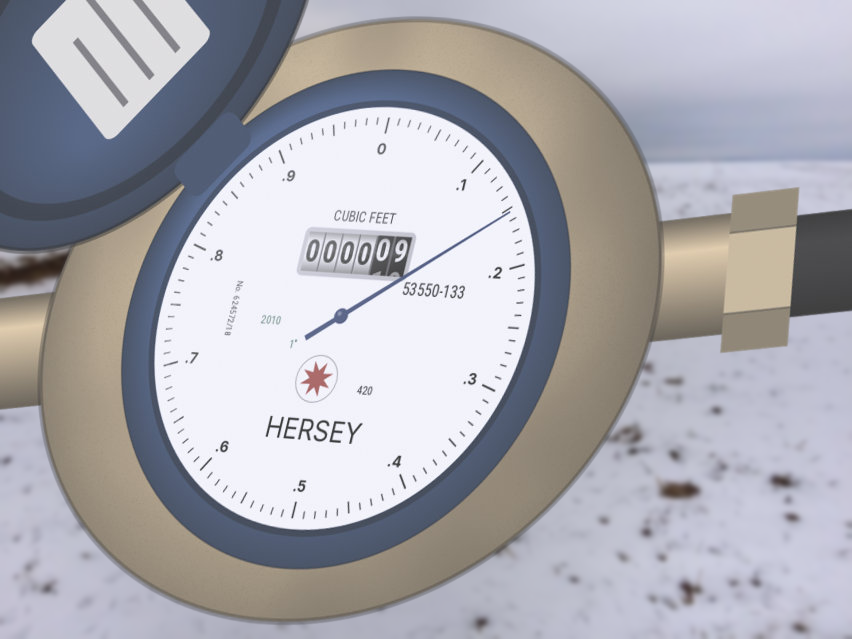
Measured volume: 9.15 ft³
